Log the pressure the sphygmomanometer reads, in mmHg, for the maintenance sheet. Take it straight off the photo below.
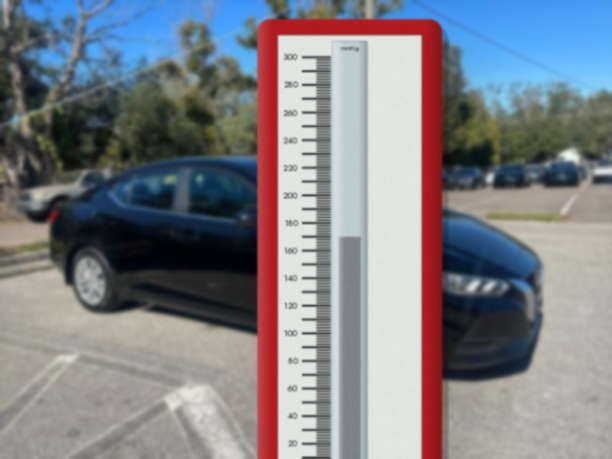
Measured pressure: 170 mmHg
